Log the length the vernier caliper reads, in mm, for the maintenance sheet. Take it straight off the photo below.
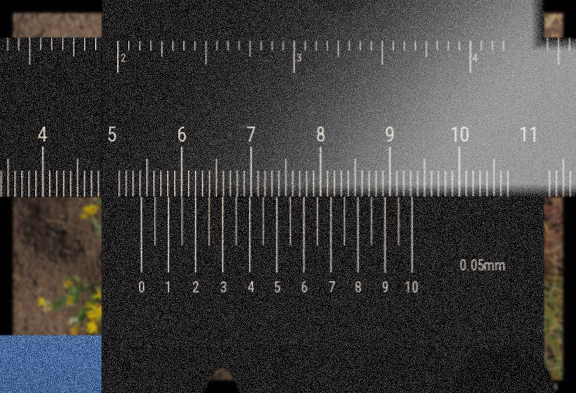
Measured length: 54.2 mm
